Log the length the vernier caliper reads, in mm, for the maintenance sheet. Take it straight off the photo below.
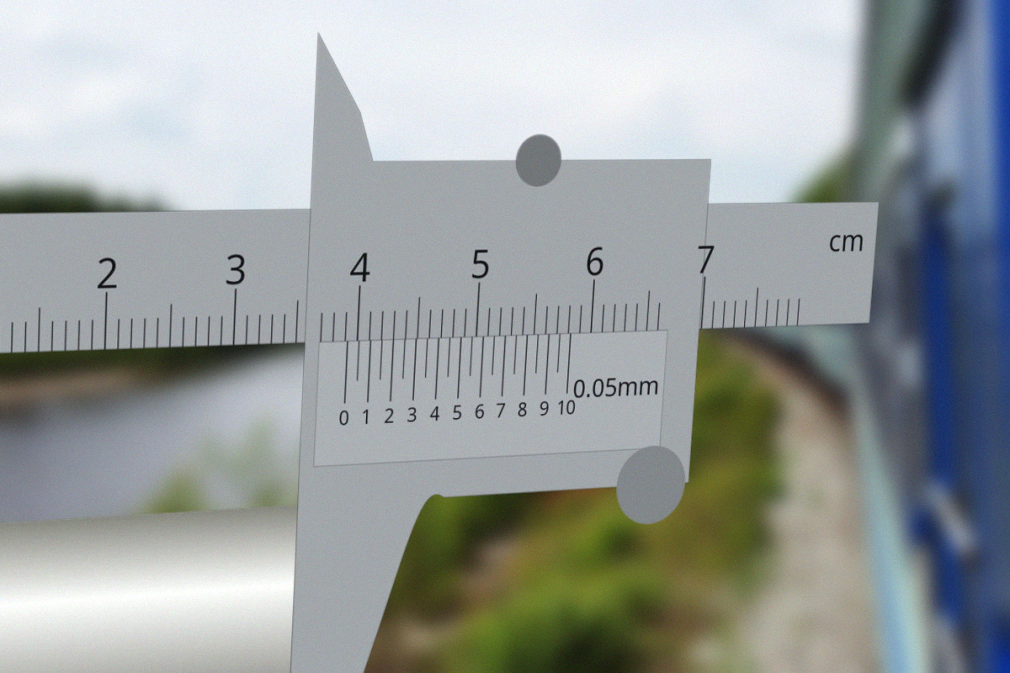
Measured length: 39.2 mm
